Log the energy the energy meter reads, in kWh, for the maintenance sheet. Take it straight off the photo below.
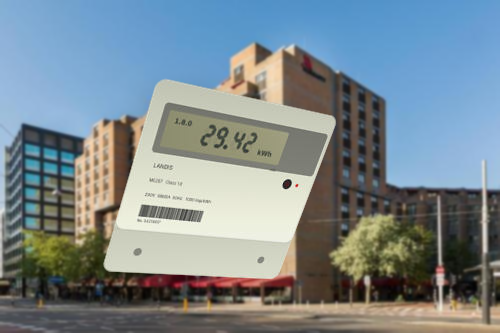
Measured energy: 29.42 kWh
